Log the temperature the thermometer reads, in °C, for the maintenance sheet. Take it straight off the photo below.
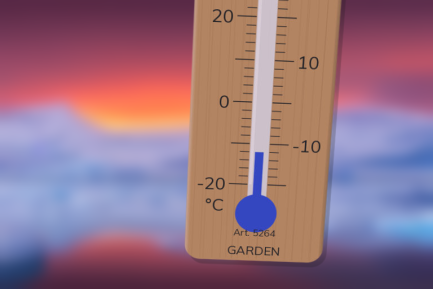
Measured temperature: -12 °C
